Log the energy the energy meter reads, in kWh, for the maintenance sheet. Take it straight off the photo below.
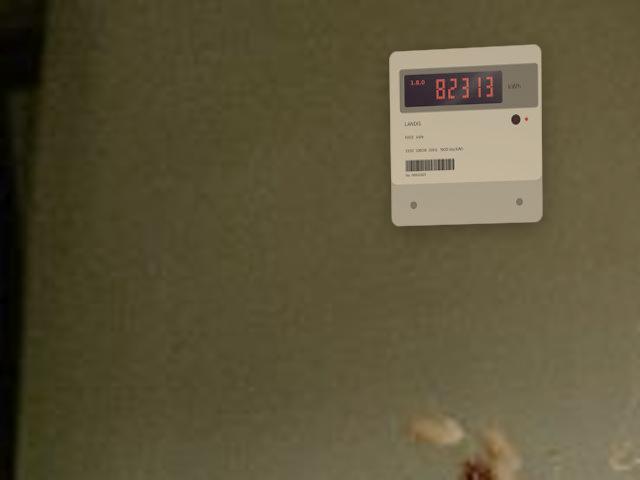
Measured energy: 82313 kWh
